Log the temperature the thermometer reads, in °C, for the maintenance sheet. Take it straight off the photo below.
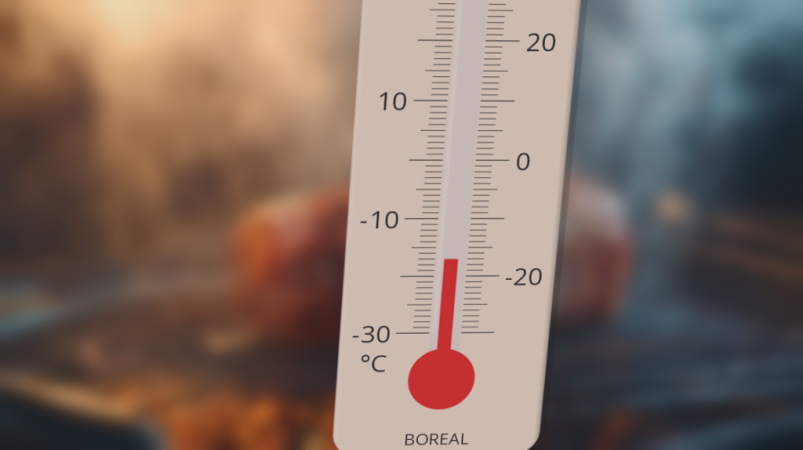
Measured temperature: -17 °C
